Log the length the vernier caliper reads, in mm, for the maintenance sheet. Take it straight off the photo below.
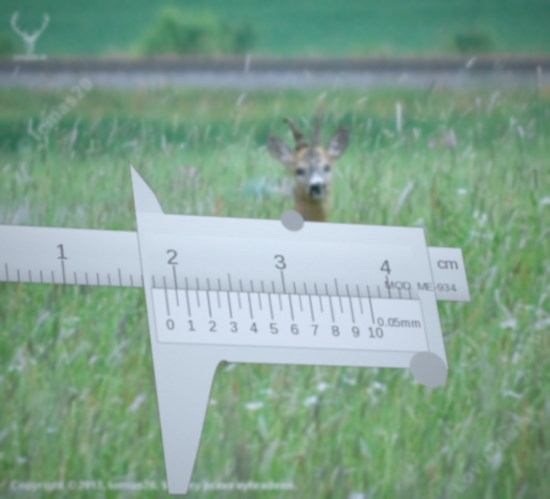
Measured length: 19.0 mm
